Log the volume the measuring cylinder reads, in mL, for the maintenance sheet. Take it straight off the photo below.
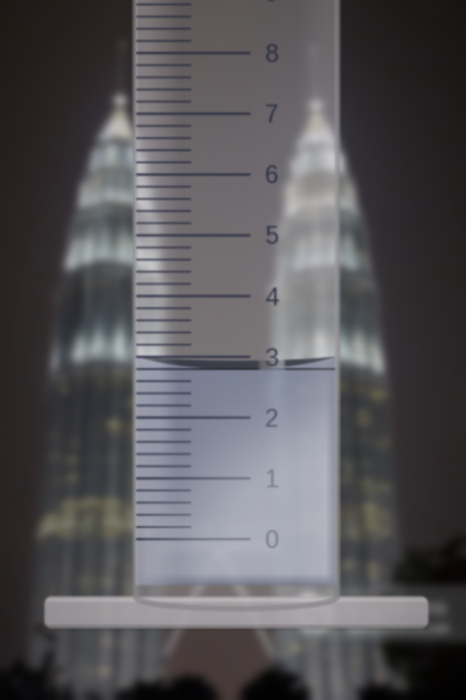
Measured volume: 2.8 mL
